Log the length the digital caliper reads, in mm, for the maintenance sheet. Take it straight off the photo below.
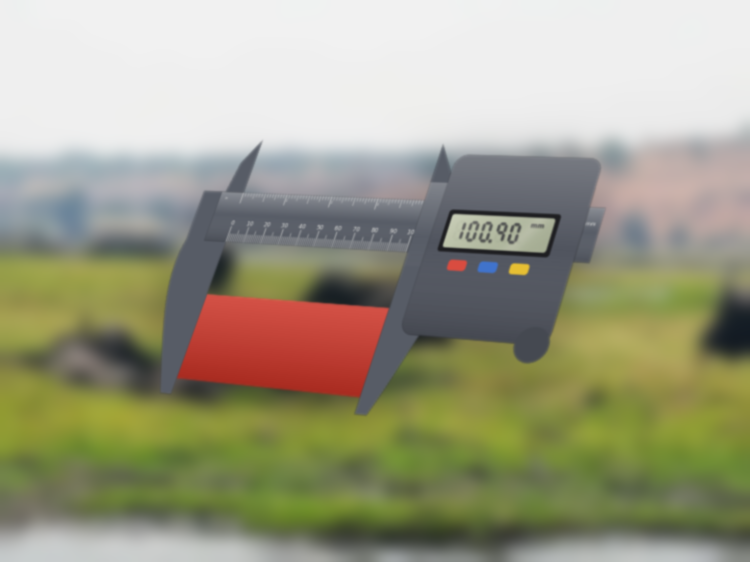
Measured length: 100.90 mm
